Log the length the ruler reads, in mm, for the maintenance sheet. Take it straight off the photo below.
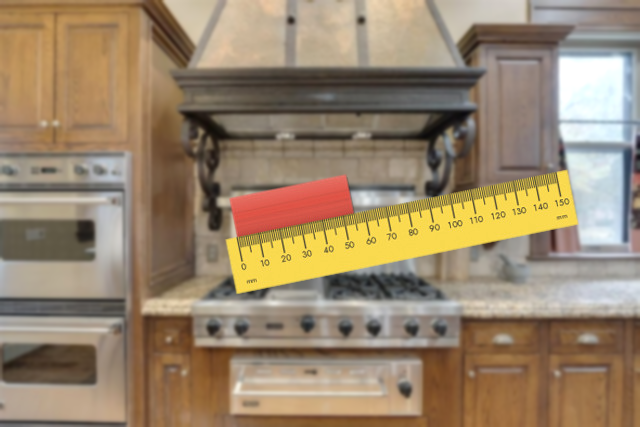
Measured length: 55 mm
